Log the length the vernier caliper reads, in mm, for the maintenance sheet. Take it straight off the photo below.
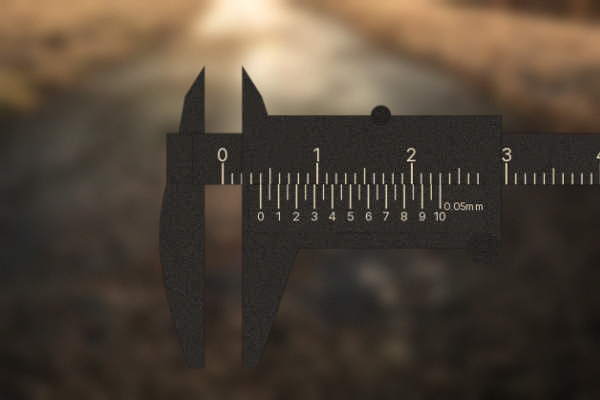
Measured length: 4.0 mm
